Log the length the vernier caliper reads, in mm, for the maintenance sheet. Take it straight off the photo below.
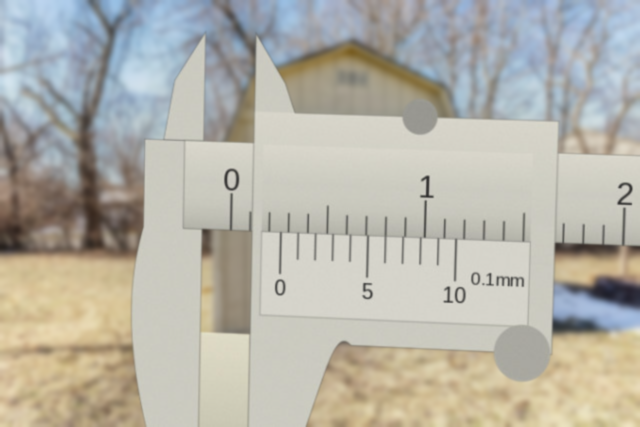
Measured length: 2.6 mm
